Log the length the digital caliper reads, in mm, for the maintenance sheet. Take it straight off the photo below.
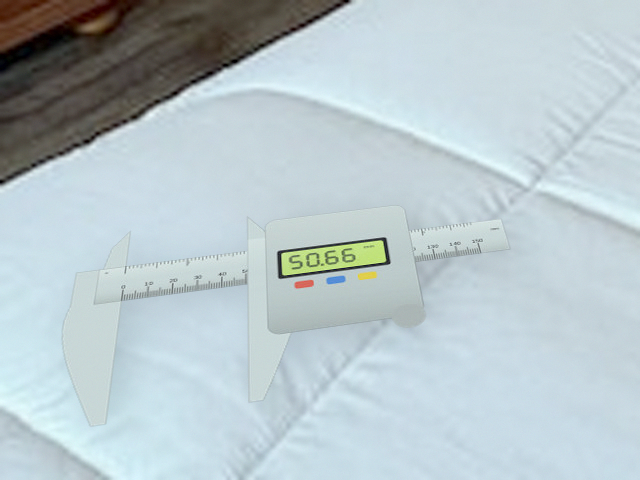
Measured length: 50.66 mm
